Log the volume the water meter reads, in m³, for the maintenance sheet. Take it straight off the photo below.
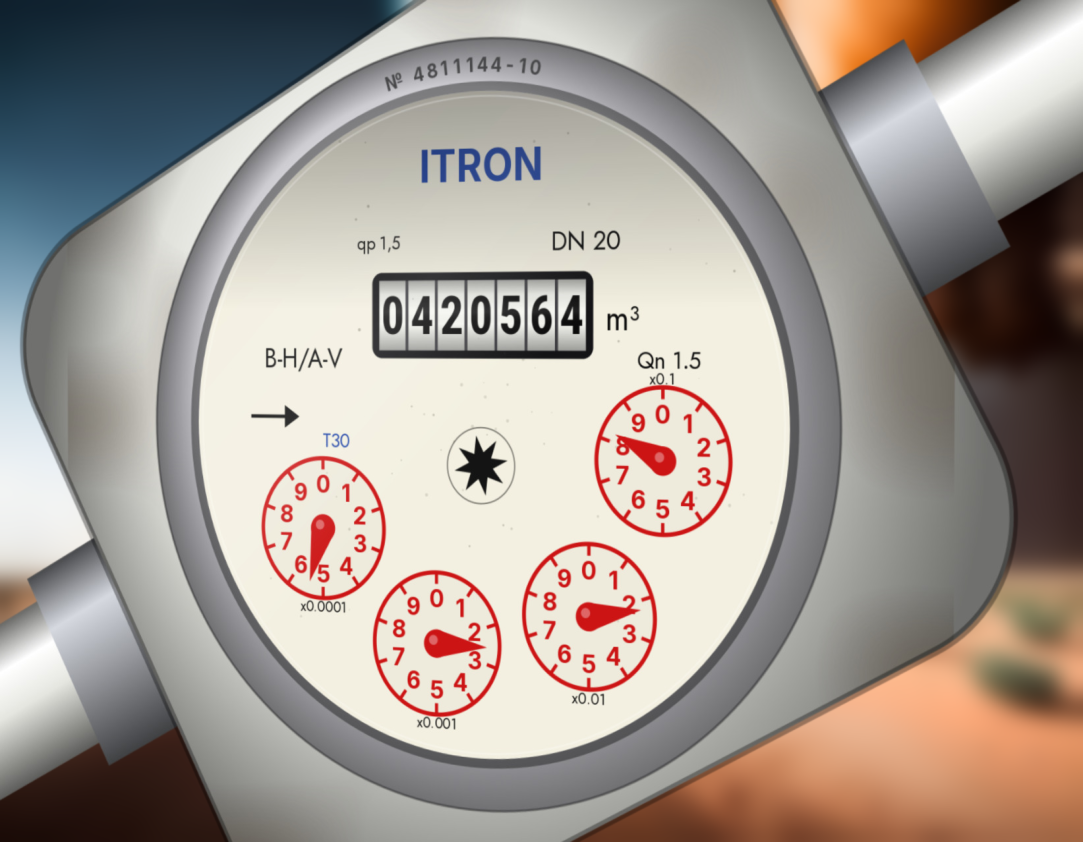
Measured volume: 420564.8225 m³
